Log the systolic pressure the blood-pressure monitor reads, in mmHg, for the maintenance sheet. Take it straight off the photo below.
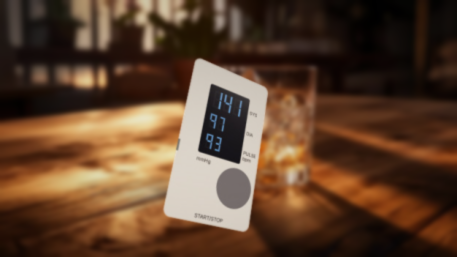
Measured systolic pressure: 141 mmHg
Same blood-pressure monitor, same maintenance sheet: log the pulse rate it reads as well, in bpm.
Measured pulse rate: 93 bpm
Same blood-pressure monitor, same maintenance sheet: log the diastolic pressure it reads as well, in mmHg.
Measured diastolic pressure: 97 mmHg
